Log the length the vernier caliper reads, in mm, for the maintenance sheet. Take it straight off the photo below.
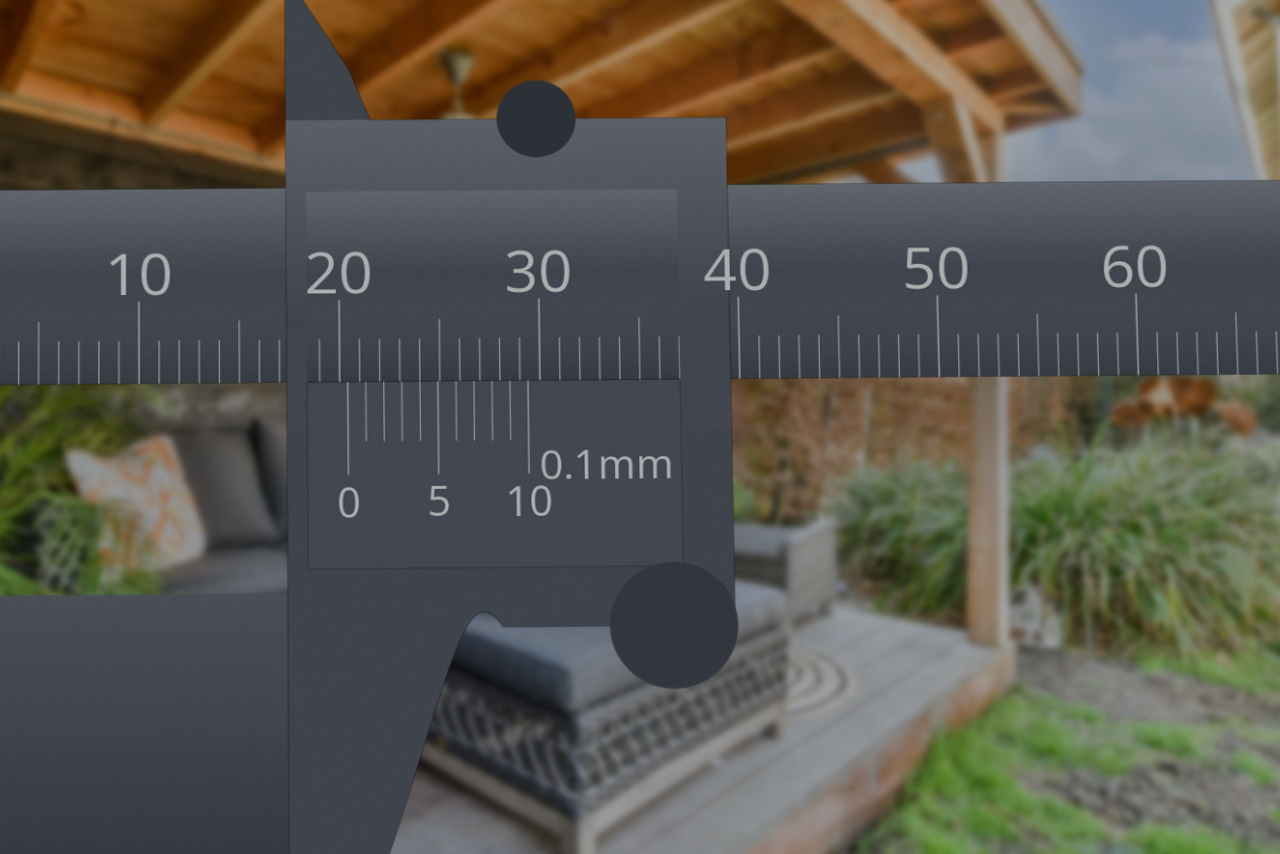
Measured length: 20.4 mm
